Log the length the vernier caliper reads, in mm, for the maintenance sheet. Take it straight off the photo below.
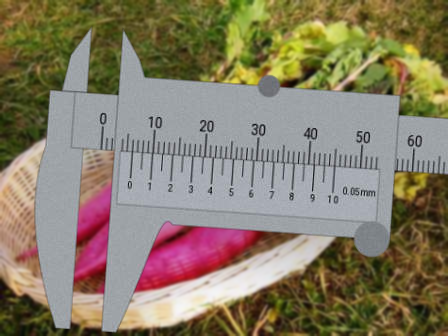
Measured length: 6.0 mm
